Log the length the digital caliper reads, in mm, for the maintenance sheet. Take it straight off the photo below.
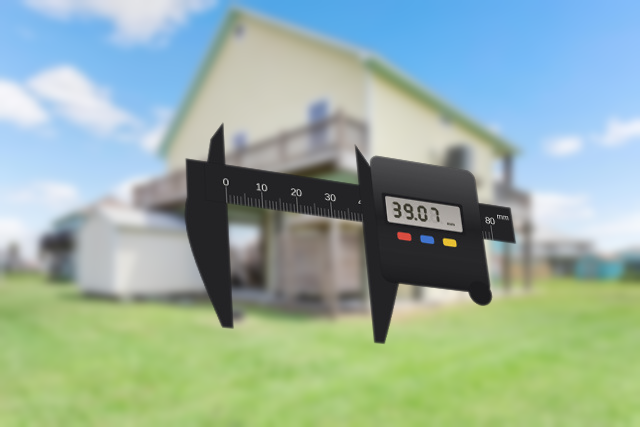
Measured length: 39.07 mm
